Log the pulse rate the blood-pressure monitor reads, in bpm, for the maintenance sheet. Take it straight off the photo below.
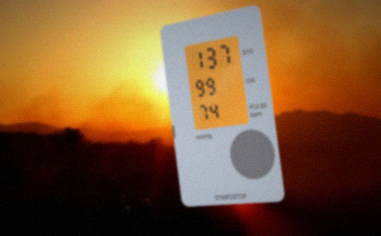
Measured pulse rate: 74 bpm
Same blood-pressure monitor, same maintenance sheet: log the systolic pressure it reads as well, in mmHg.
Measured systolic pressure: 137 mmHg
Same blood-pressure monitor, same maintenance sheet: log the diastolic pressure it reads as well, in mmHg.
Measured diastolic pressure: 99 mmHg
